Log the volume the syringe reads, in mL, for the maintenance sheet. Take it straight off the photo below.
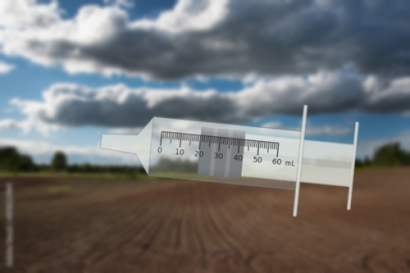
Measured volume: 20 mL
